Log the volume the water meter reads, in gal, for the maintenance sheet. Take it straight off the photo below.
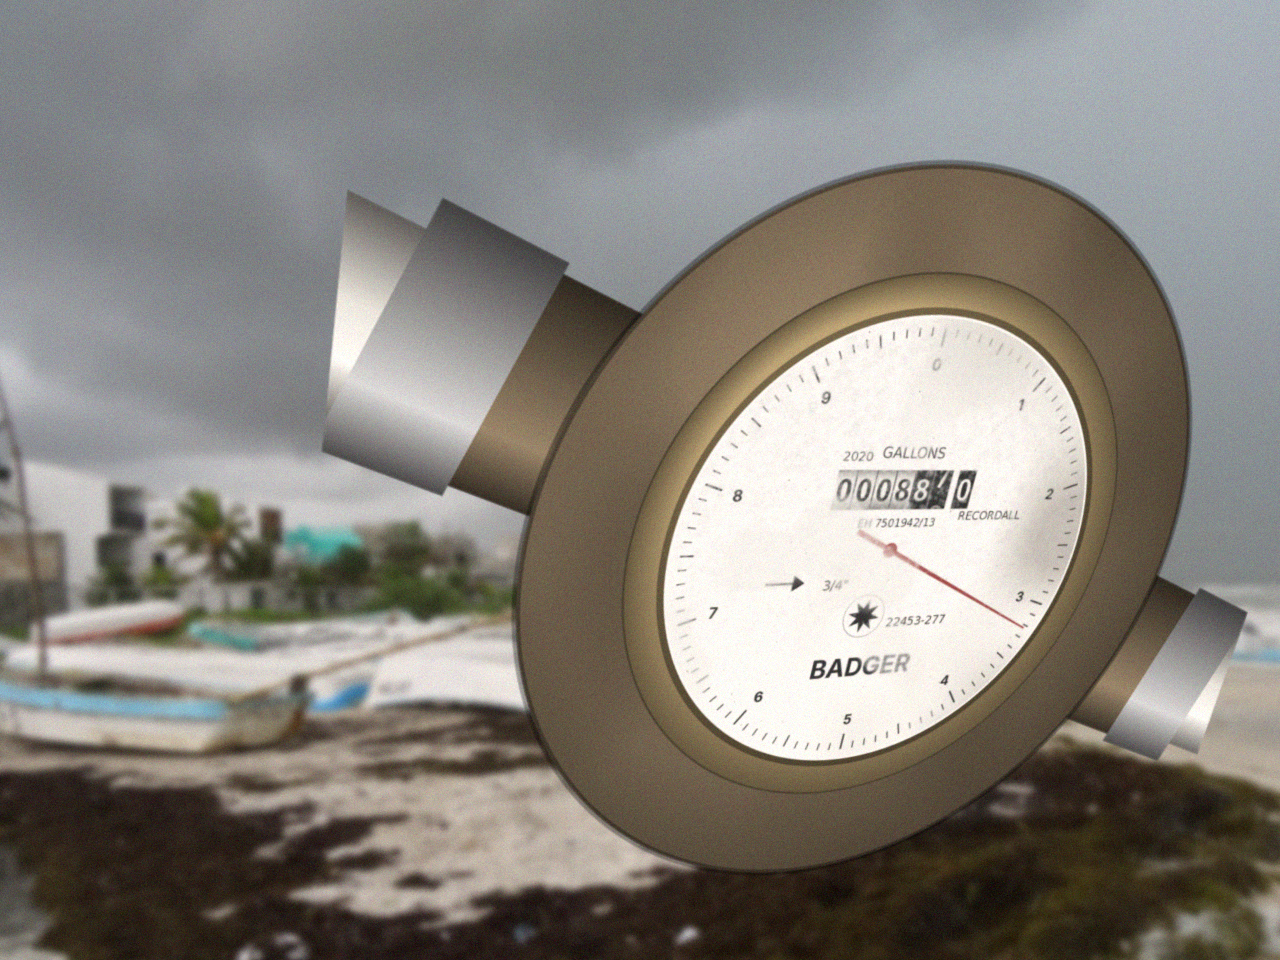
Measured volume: 8873.2 gal
